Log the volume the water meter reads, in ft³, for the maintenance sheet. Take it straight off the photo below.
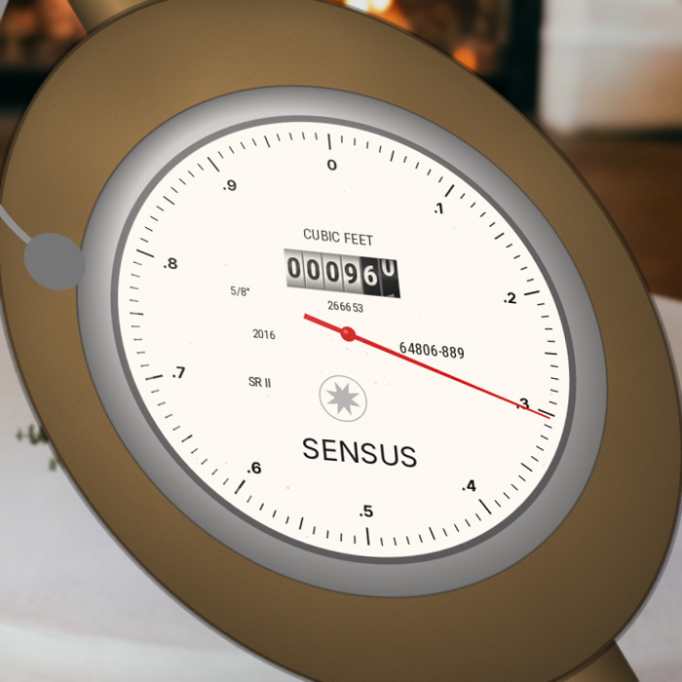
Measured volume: 960.30 ft³
